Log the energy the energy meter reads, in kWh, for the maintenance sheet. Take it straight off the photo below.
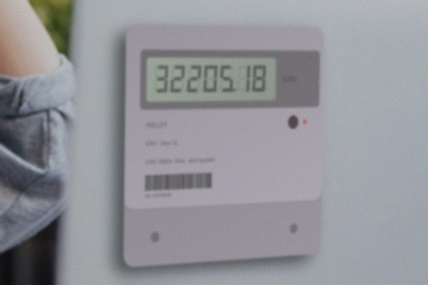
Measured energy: 32205.18 kWh
